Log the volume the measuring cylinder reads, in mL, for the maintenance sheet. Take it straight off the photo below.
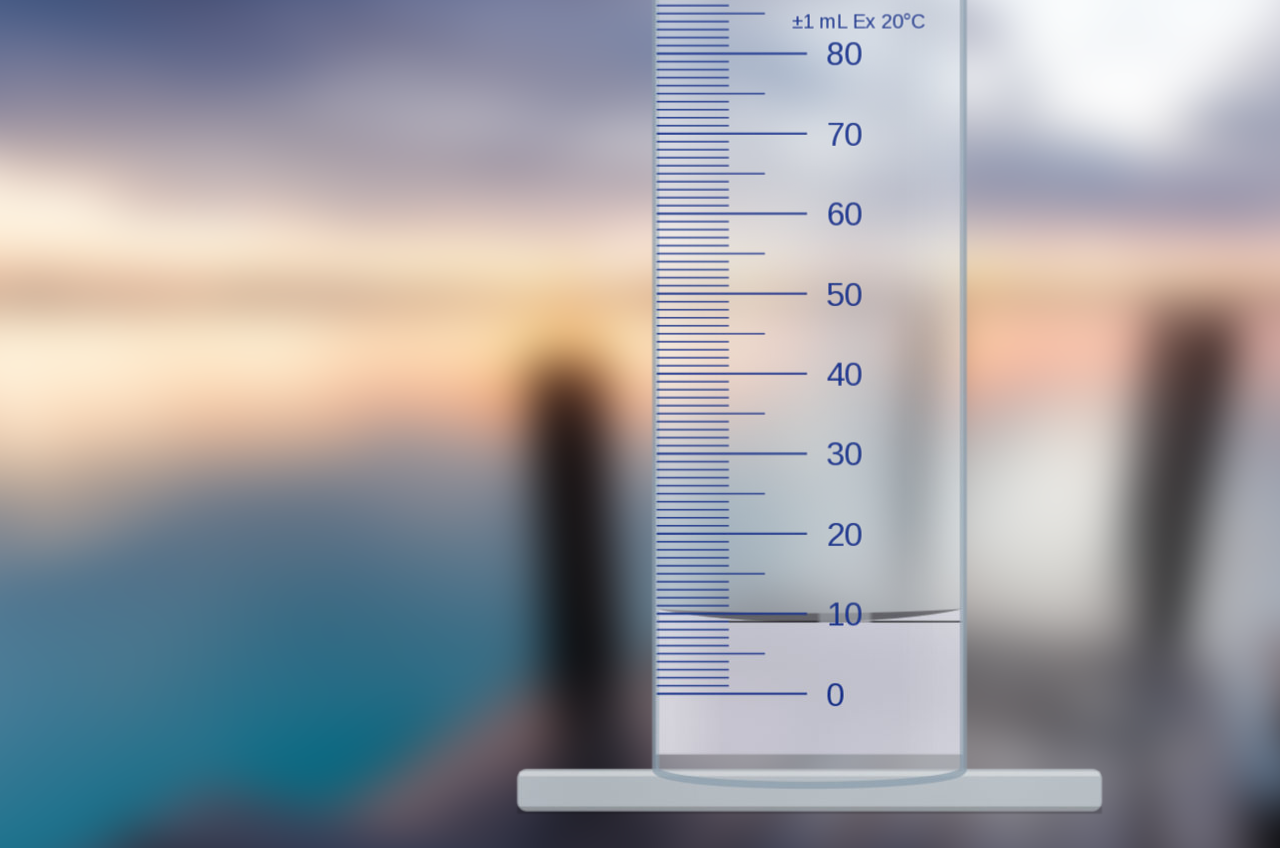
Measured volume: 9 mL
